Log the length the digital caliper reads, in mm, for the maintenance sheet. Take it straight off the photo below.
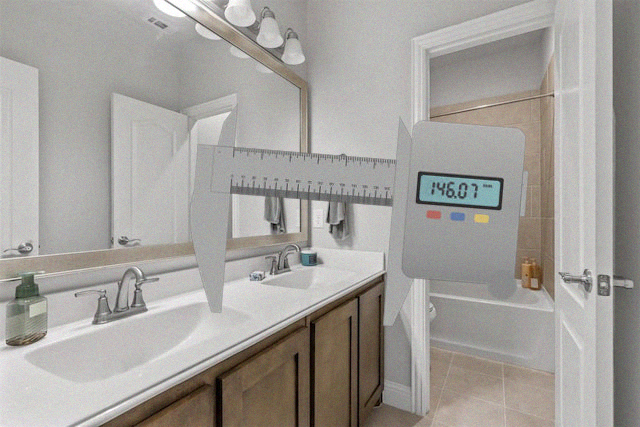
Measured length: 146.07 mm
